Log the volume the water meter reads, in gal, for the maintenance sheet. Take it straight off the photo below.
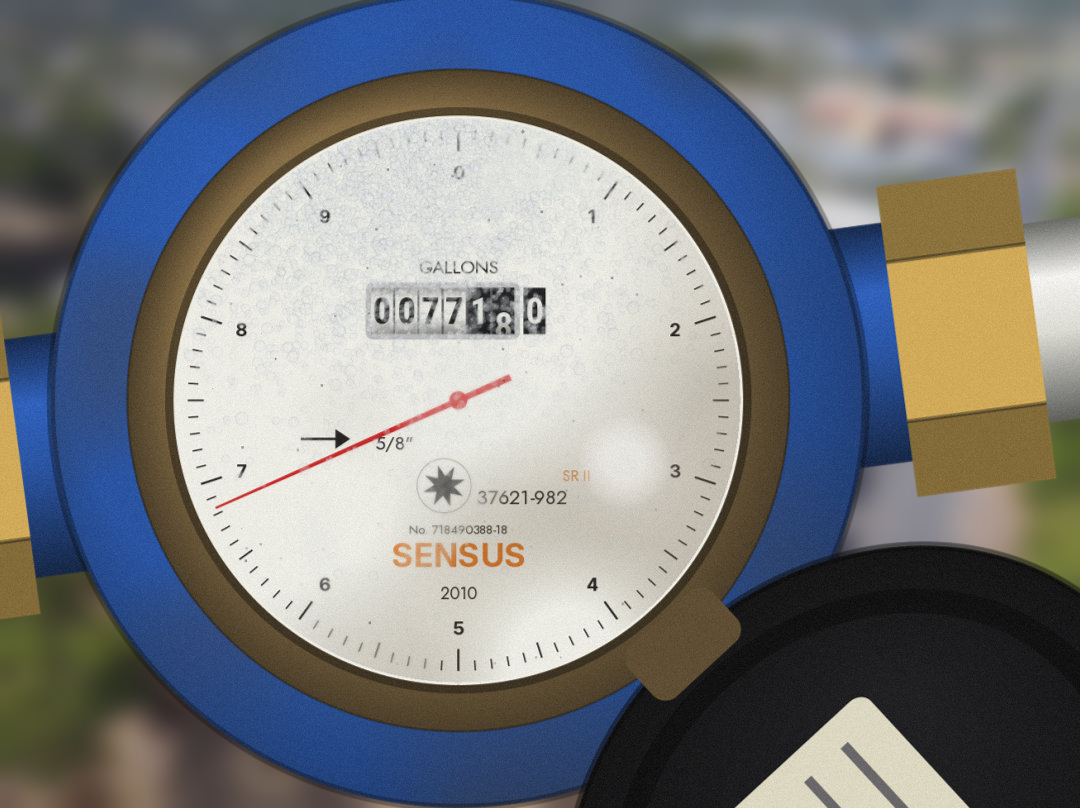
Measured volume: 77176.8 gal
